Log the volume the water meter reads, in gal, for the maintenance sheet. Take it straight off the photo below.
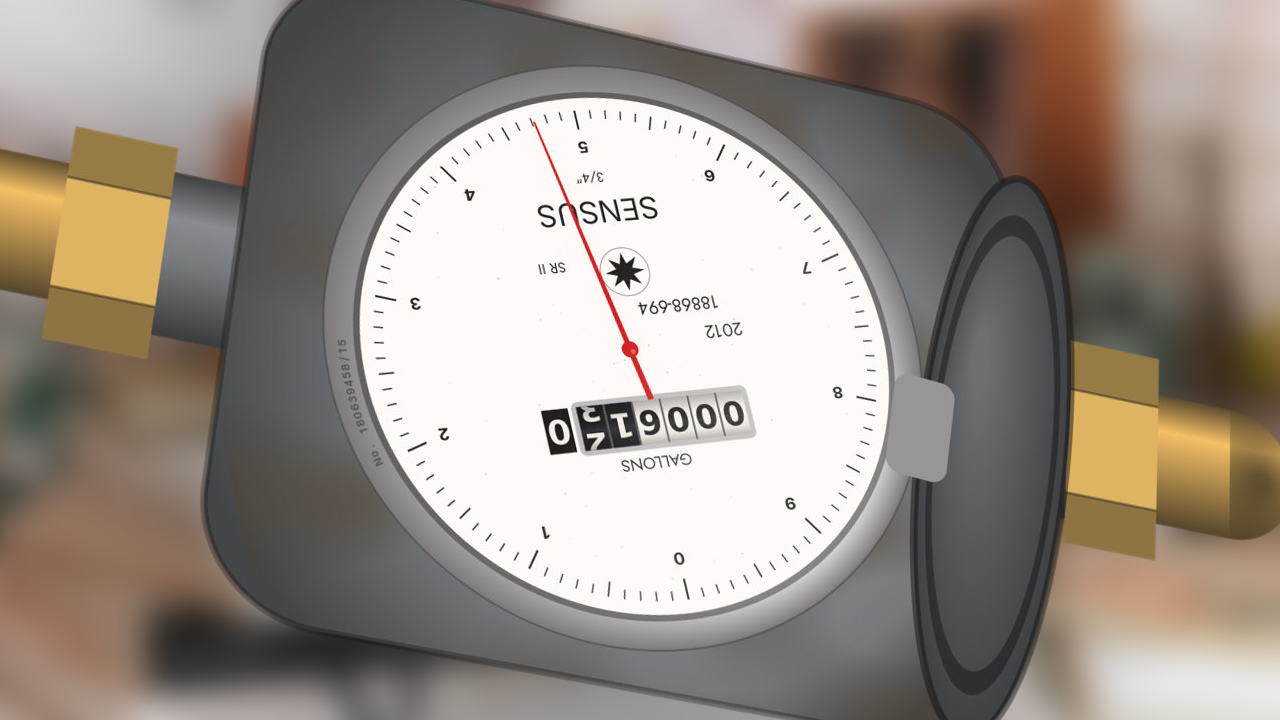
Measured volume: 6124.7 gal
